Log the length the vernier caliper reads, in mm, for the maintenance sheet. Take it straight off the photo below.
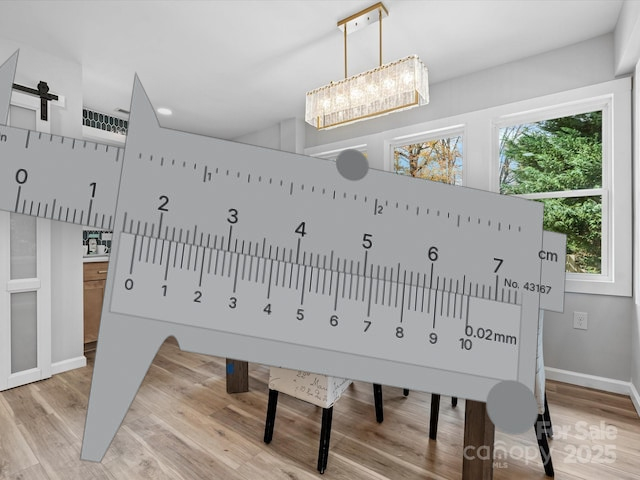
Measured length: 16.8 mm
